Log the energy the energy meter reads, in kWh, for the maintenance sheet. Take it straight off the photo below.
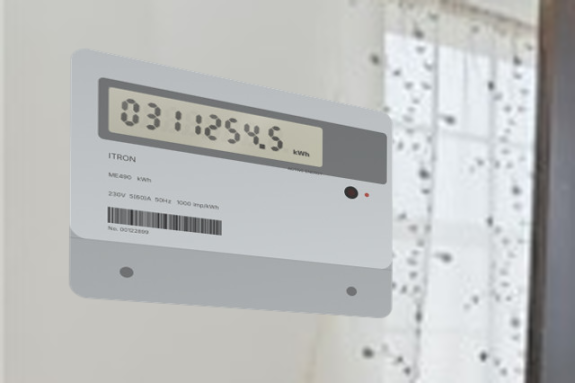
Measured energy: 311254.5 kWh
